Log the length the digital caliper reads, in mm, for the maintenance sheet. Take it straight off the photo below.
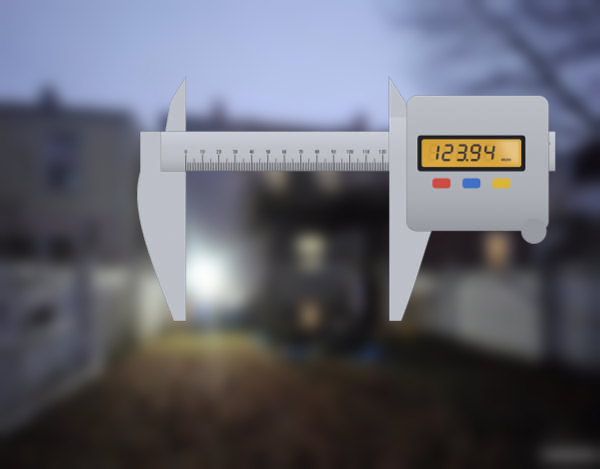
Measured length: 123.94 mm
